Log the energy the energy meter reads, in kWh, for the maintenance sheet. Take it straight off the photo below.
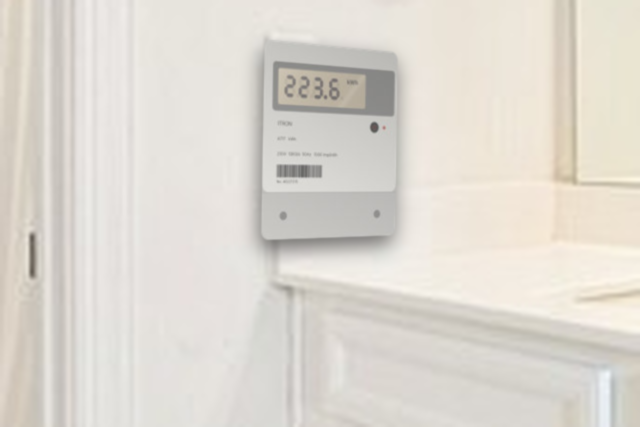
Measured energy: 223.6 kWh
